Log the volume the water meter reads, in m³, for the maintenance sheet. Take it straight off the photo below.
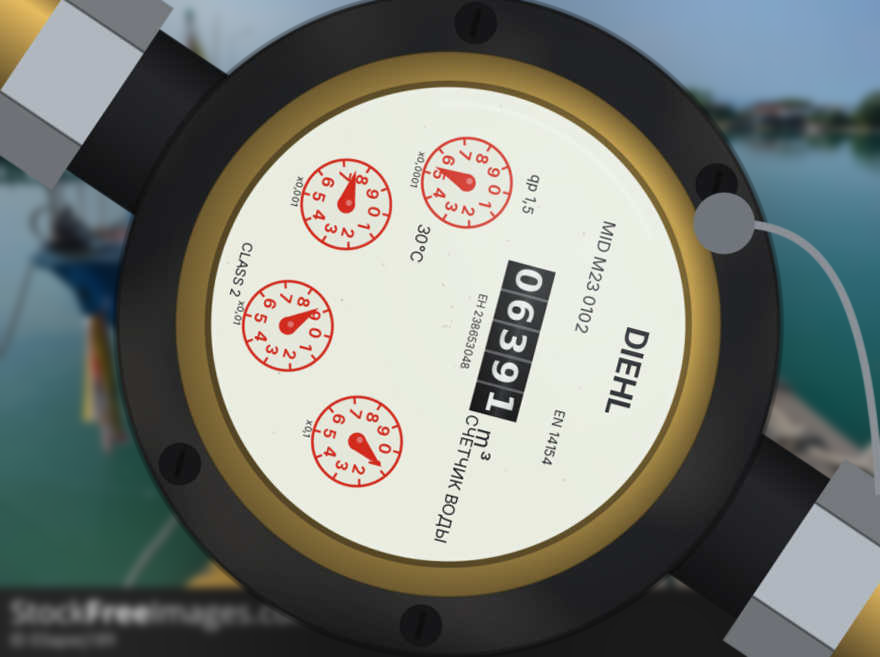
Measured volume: 6391.0875 m³
